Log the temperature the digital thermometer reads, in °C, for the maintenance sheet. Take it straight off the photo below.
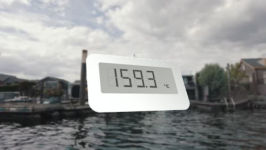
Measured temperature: 159.3 °C
